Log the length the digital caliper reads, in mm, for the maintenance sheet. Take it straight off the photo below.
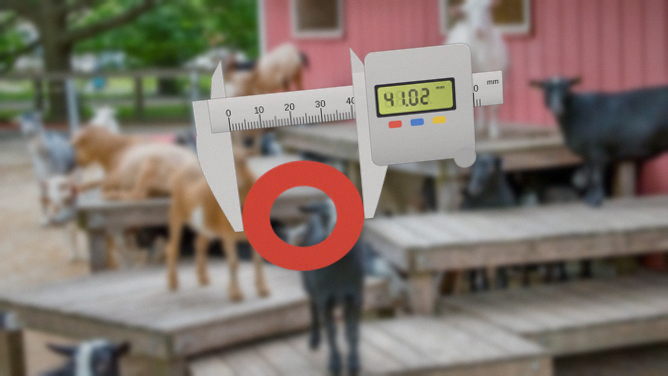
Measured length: 41.02 mm
